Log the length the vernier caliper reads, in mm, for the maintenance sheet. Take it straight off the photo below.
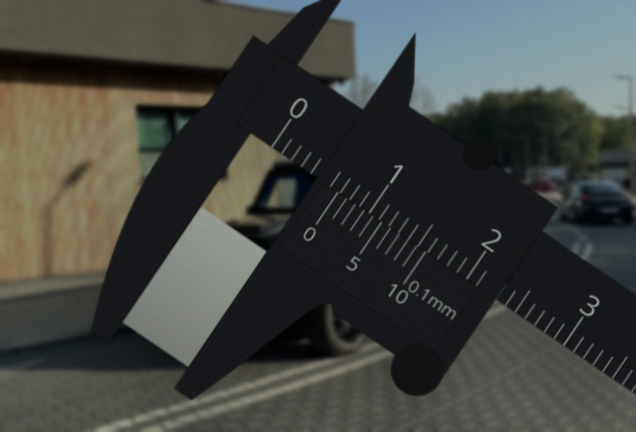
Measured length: 6.8 mm
